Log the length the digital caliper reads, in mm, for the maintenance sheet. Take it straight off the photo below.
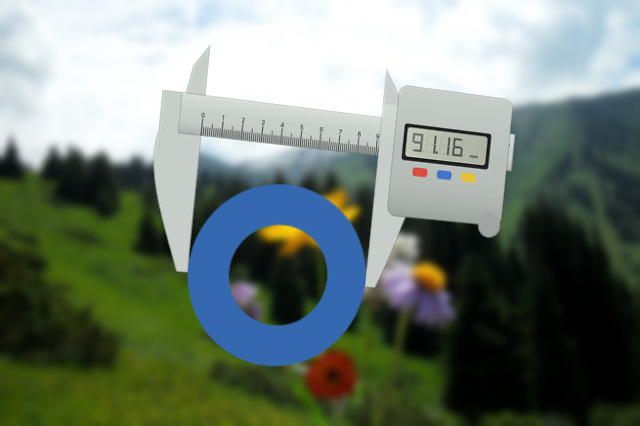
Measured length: 91.16 mm
